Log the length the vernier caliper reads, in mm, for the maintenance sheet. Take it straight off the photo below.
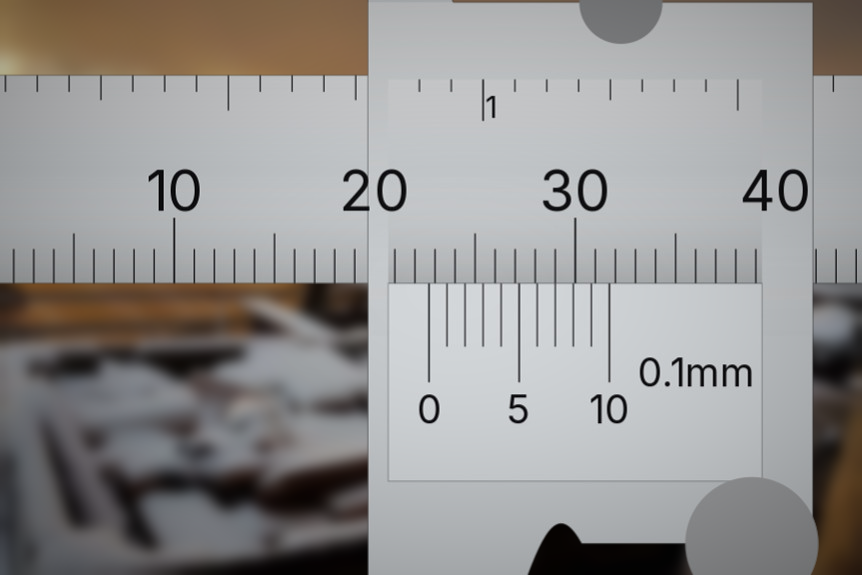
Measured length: 22.7 mm
